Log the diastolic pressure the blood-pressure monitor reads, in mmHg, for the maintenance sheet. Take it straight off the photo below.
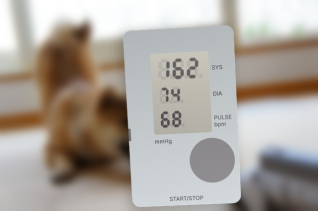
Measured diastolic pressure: 74 mmHg
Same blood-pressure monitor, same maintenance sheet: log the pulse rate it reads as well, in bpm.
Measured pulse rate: 68 bpm
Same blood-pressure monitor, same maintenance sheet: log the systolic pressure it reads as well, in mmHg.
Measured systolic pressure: 162 mmHg
